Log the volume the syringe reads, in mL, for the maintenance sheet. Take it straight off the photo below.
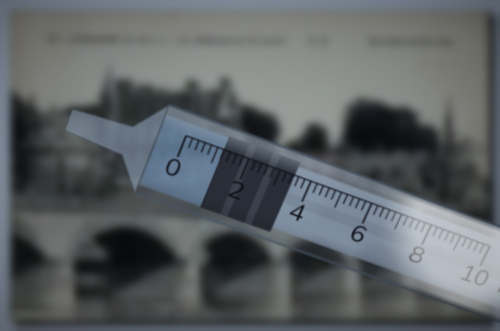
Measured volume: 1.2 mL
